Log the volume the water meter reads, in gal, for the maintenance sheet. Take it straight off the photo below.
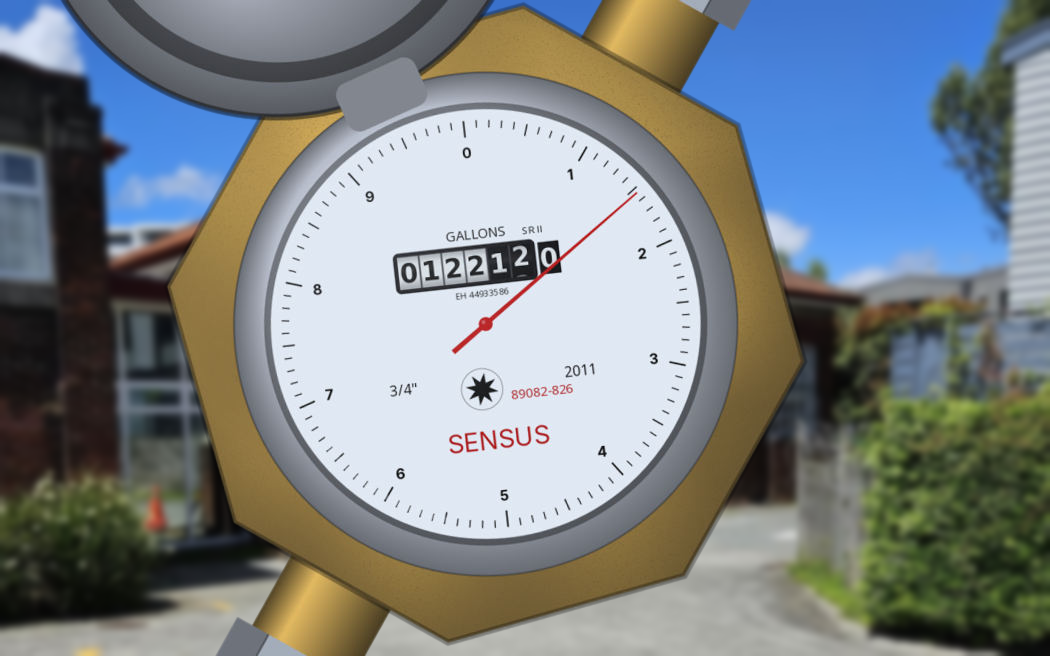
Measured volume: 122121.5 gal
